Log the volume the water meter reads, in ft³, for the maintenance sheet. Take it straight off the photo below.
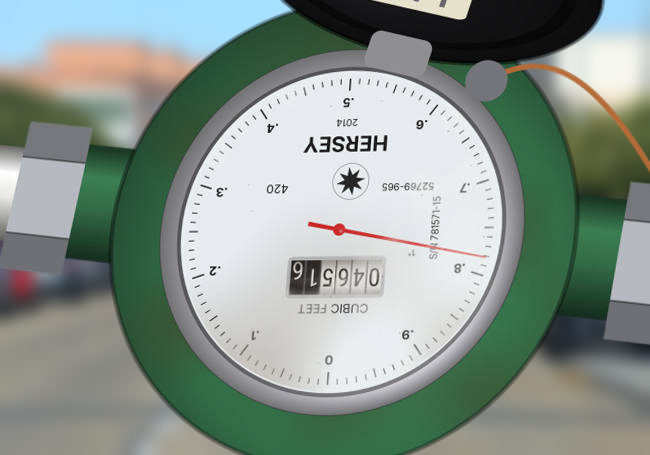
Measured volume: 46515.78 ft³
